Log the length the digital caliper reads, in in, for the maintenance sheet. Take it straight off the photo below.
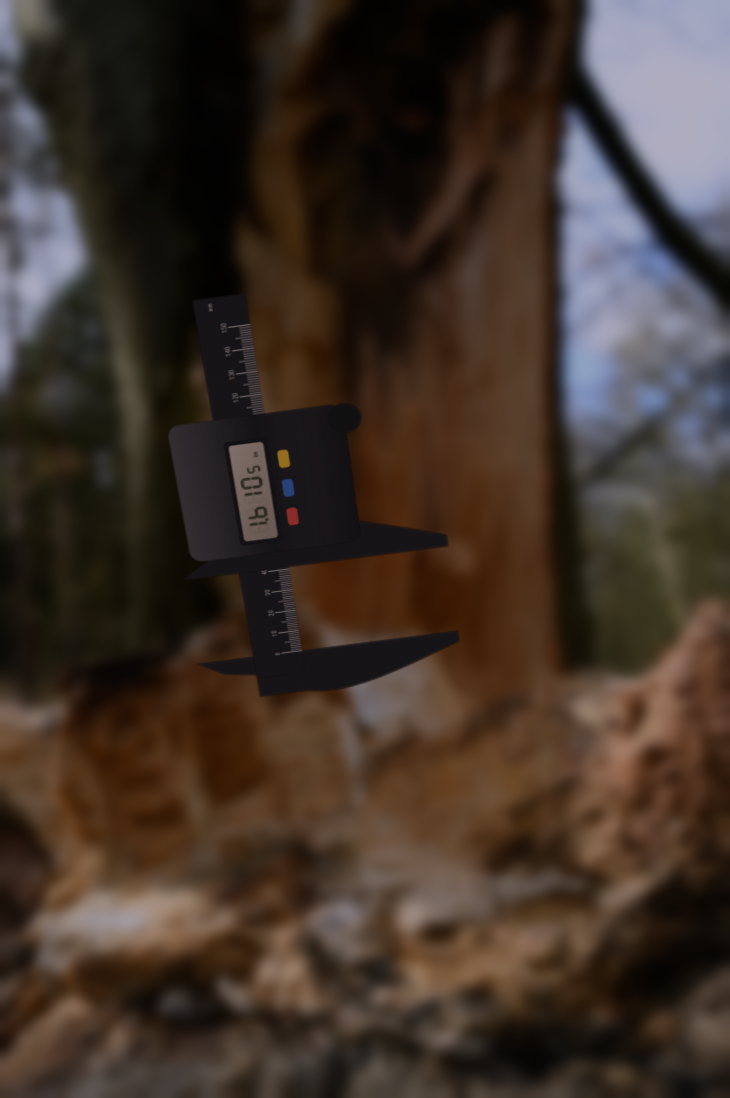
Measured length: 1.6105 in
